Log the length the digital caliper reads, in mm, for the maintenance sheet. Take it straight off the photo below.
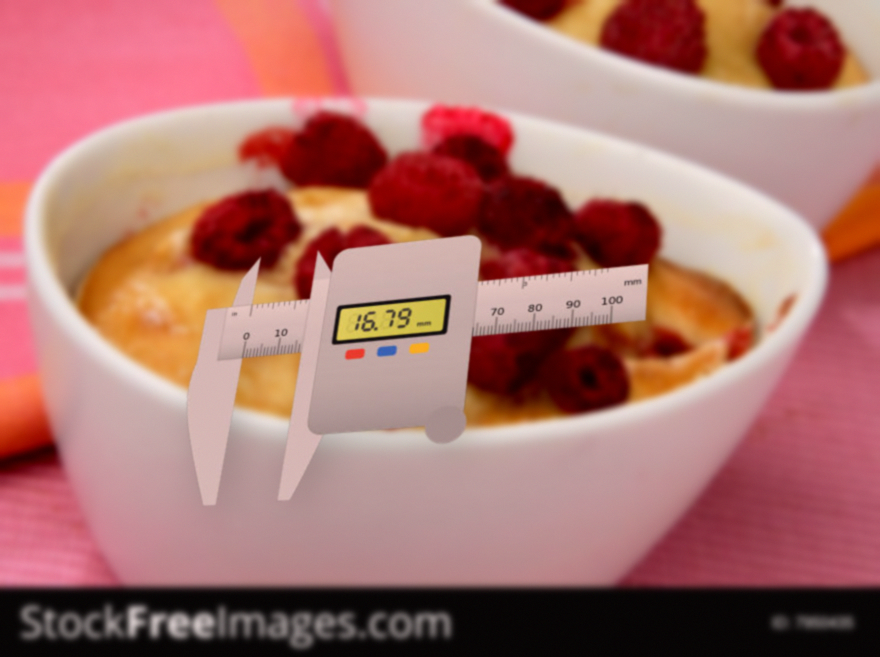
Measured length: 16.79 mm
